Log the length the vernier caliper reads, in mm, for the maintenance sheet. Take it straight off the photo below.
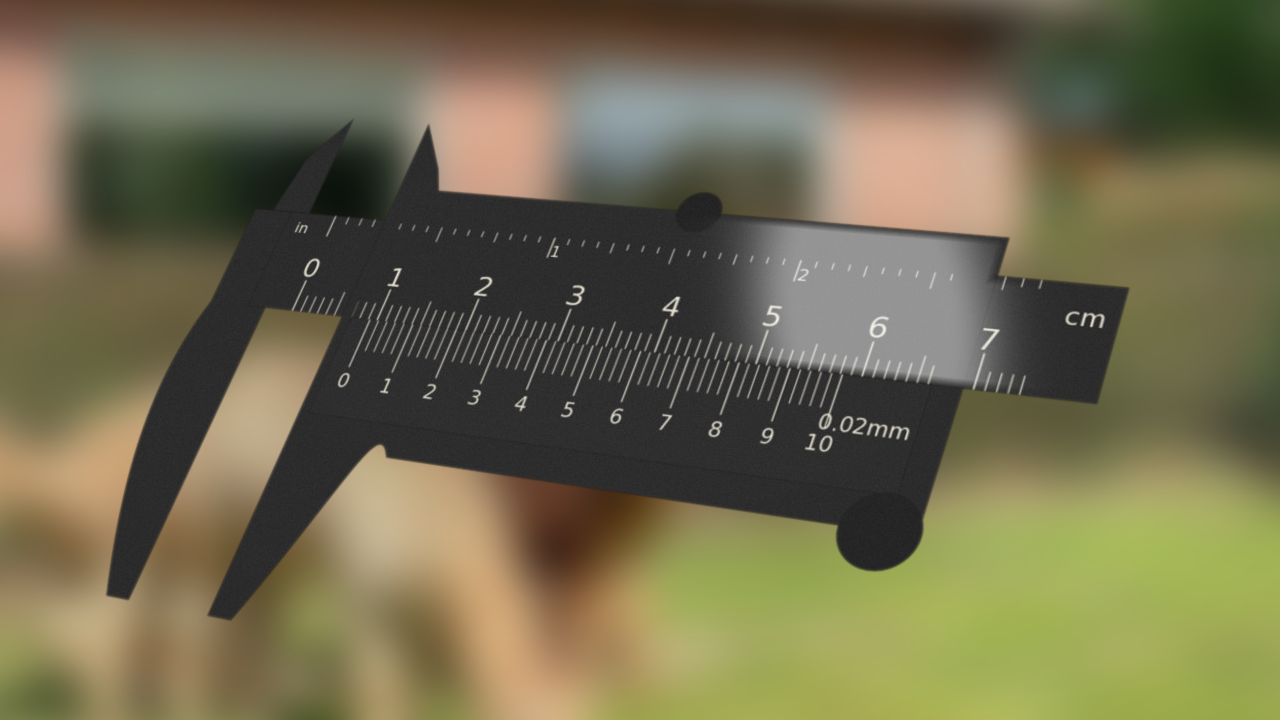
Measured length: 9.2 mm
